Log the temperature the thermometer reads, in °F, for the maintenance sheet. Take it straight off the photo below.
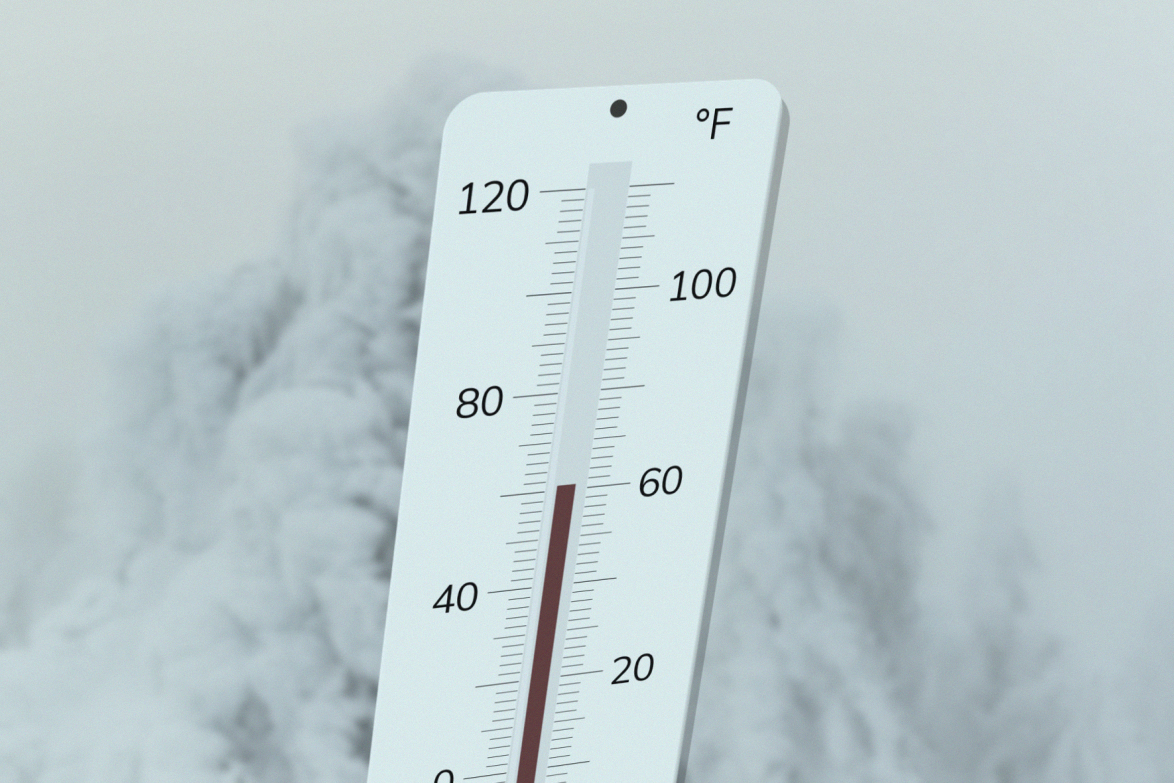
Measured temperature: 61 °F
